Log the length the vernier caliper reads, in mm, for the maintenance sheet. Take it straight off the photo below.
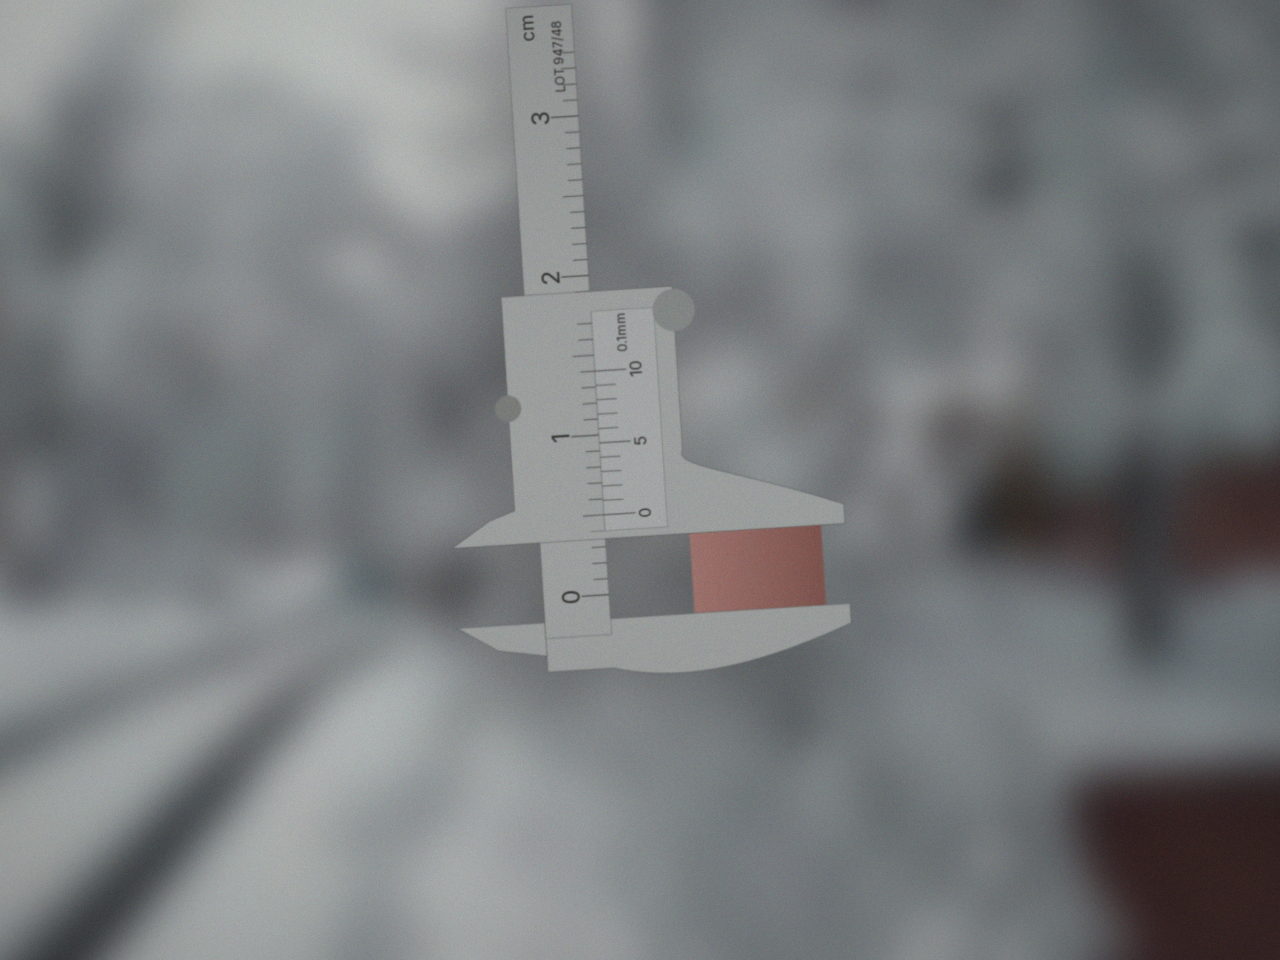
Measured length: 5.0 mm
